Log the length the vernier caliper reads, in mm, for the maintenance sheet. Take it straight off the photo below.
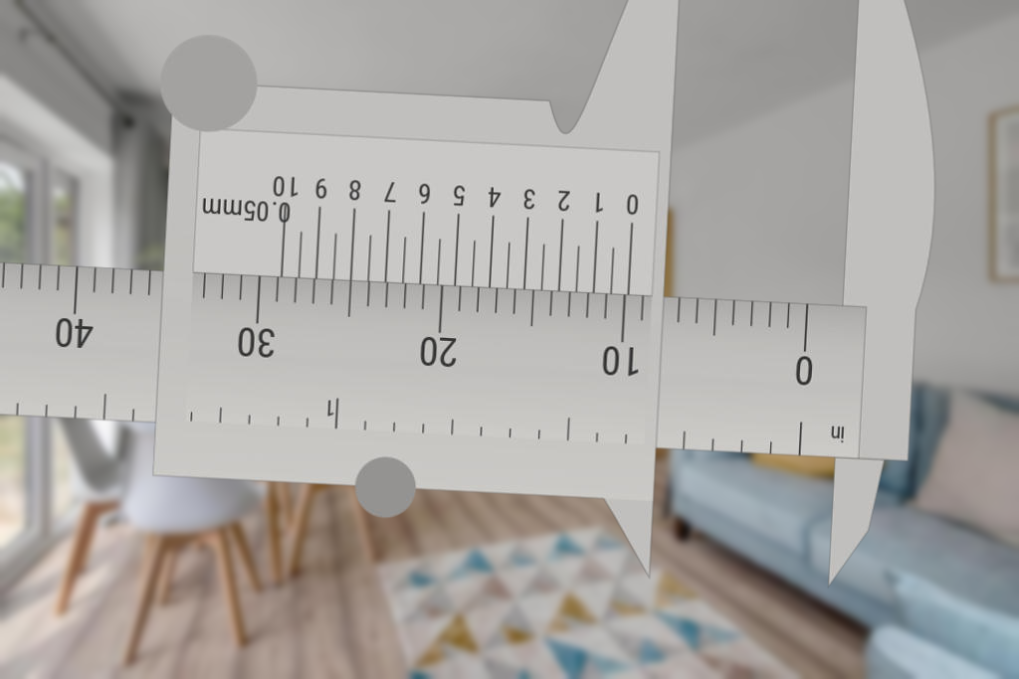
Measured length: 9.8 mm
